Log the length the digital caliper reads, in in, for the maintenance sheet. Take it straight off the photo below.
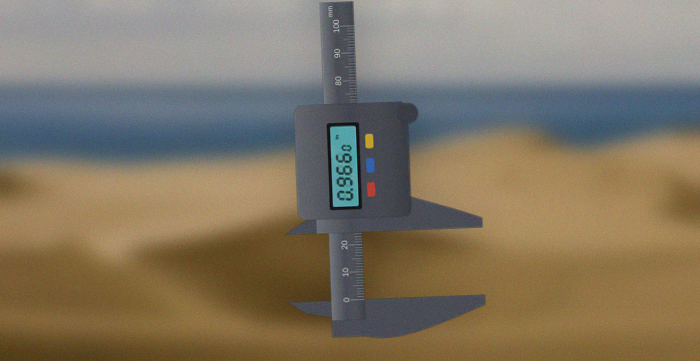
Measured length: 0.9660 in
